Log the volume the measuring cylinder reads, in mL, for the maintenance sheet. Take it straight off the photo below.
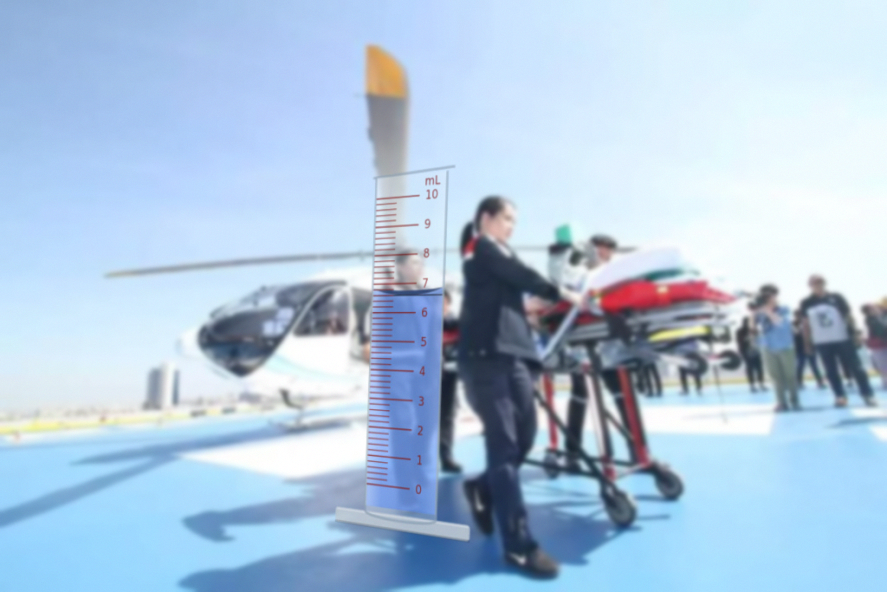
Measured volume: 6.6 mL
